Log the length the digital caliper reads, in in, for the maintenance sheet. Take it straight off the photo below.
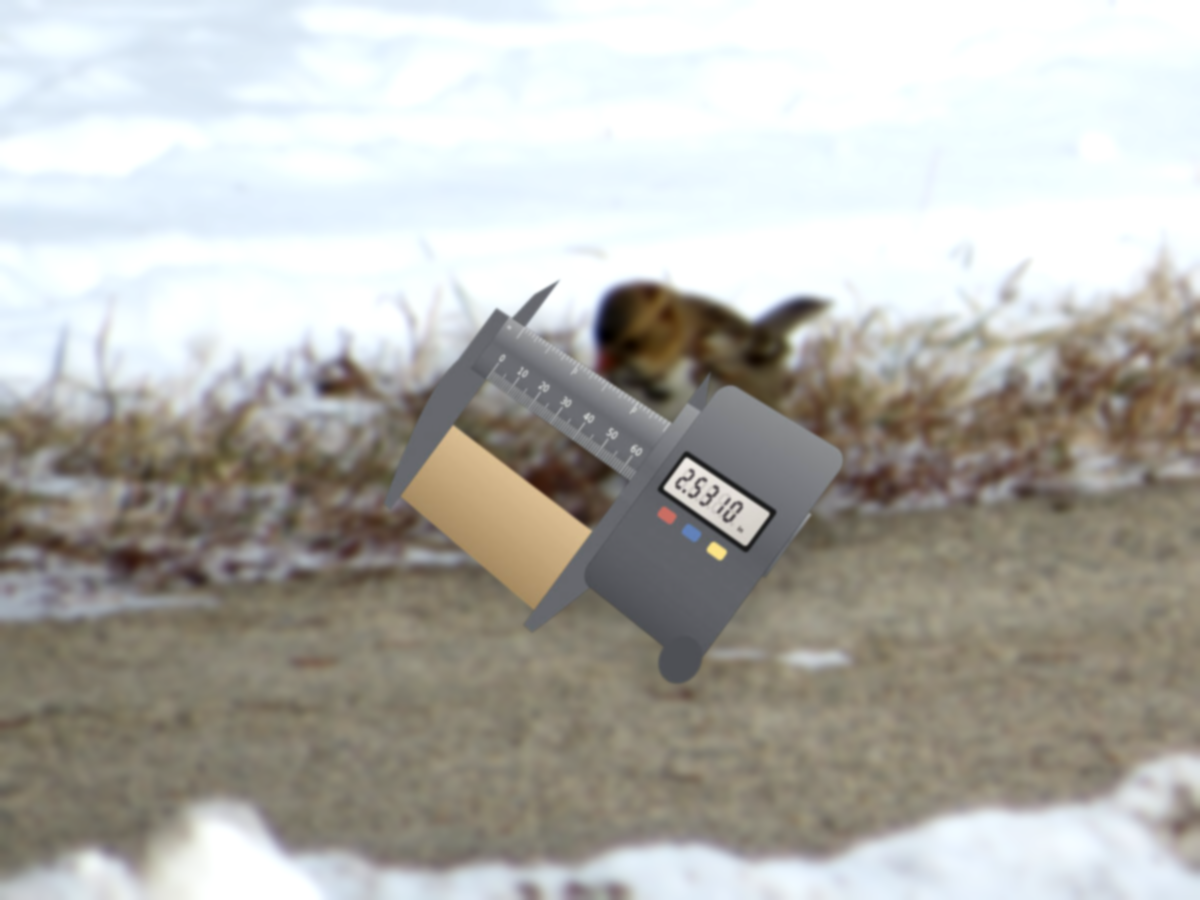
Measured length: 2.5310 in
